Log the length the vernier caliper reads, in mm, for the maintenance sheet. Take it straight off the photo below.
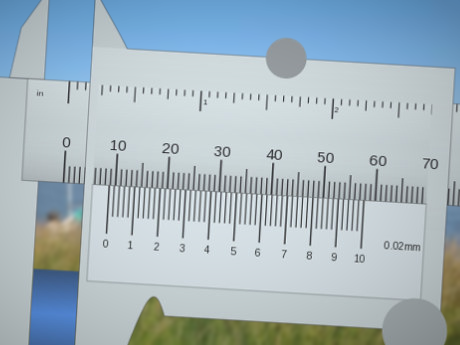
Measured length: 8.8 mm
